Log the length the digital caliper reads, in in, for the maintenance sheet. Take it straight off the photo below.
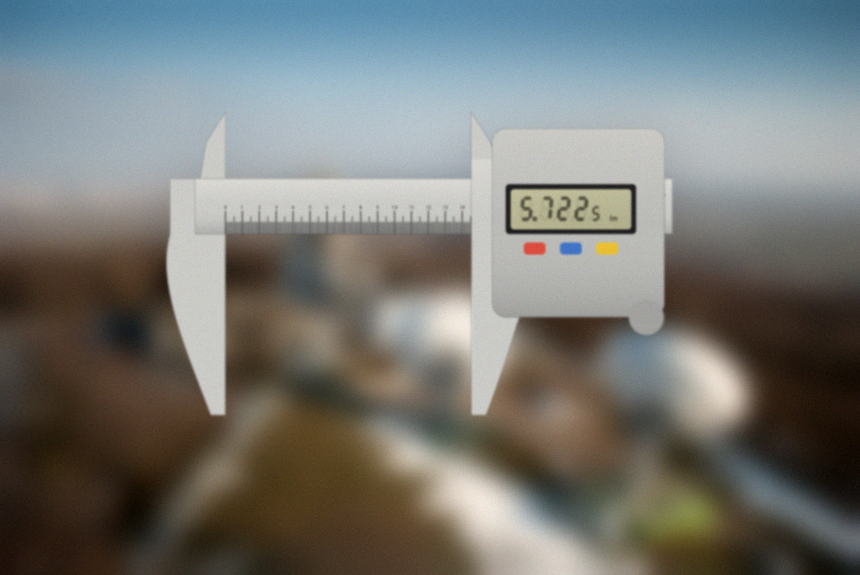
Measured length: 5.7225 in
